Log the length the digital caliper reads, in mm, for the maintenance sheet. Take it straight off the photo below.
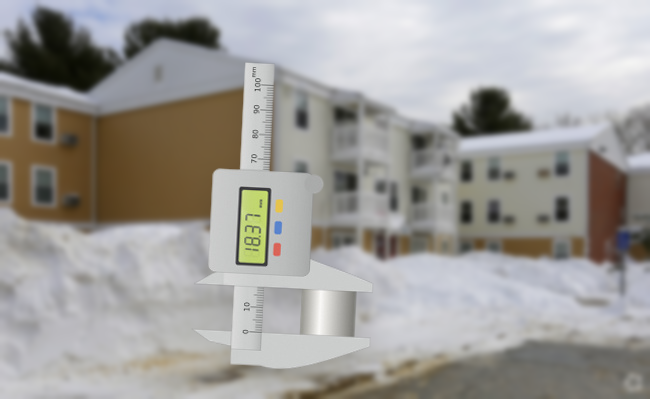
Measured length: 18.37 mm
